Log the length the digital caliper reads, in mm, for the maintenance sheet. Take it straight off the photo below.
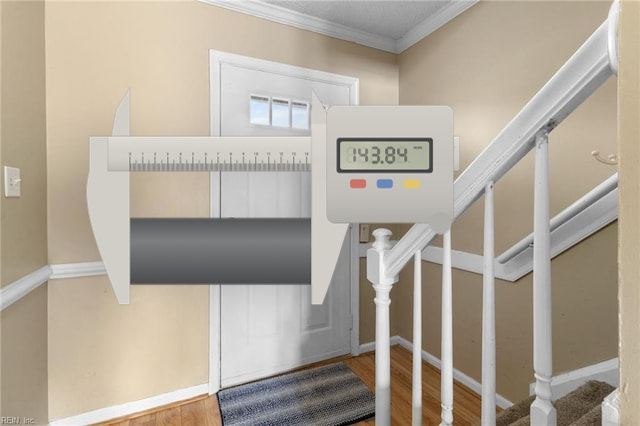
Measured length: 143.84 mm
